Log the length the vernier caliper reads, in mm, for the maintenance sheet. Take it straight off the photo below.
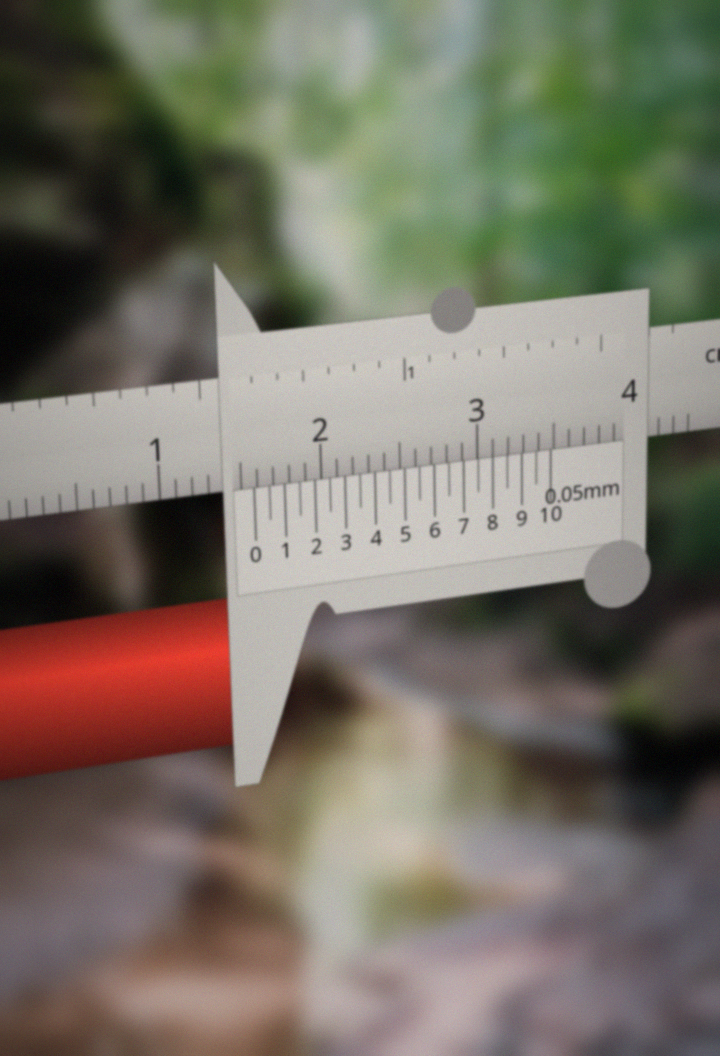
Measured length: 15.8 mm
